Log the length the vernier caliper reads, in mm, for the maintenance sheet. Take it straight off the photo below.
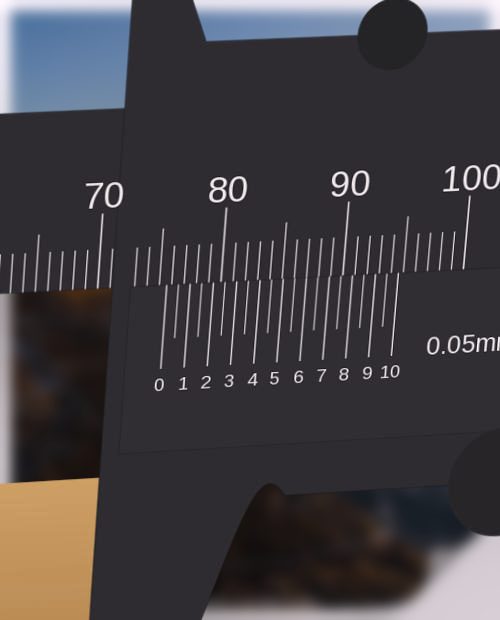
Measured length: 75.6 mm
